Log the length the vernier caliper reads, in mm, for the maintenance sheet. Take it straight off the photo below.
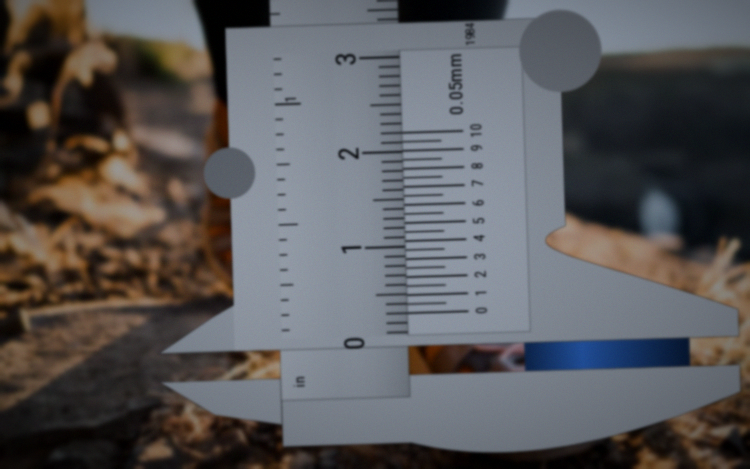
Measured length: 3.0 mm
